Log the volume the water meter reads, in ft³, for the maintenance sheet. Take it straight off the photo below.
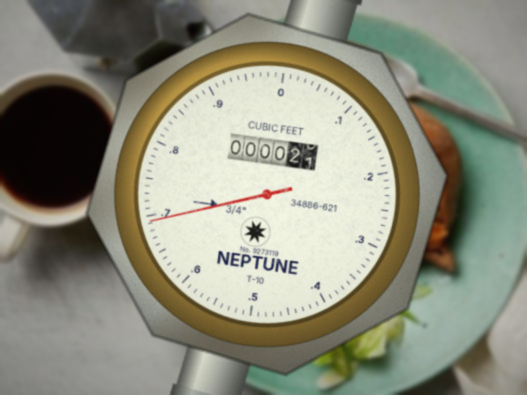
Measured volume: 20.69 ft³
